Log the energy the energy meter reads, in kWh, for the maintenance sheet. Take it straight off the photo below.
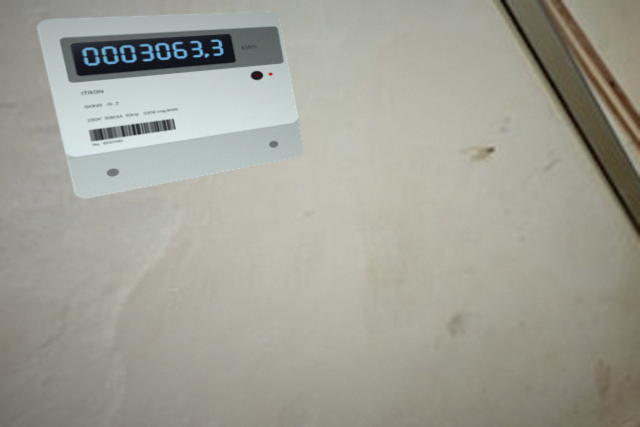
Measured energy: 3063.3 kWh
